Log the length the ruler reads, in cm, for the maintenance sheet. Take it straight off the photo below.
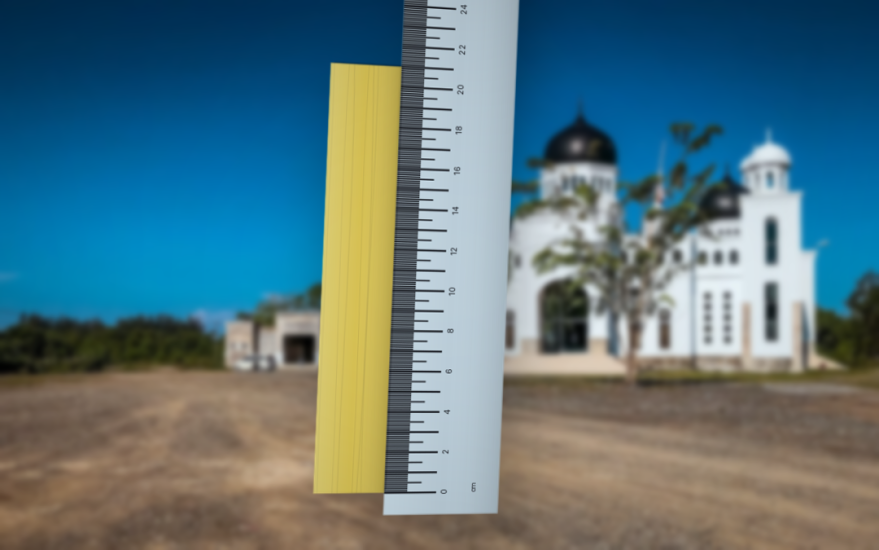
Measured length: 21 cm
